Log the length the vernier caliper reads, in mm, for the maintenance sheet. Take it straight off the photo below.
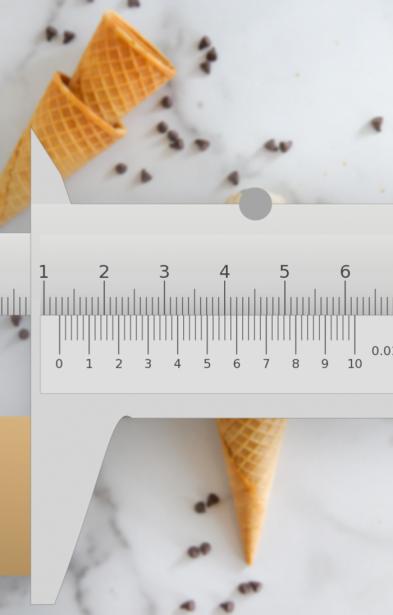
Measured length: 12.6 mm
